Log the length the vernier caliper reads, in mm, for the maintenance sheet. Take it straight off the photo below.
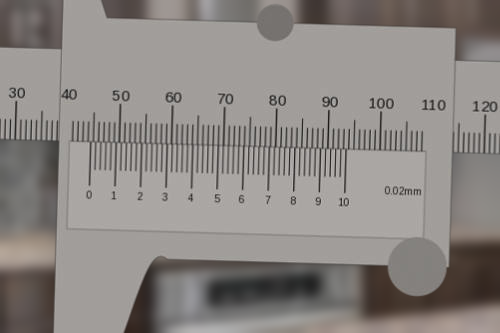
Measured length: 44.5 mm
